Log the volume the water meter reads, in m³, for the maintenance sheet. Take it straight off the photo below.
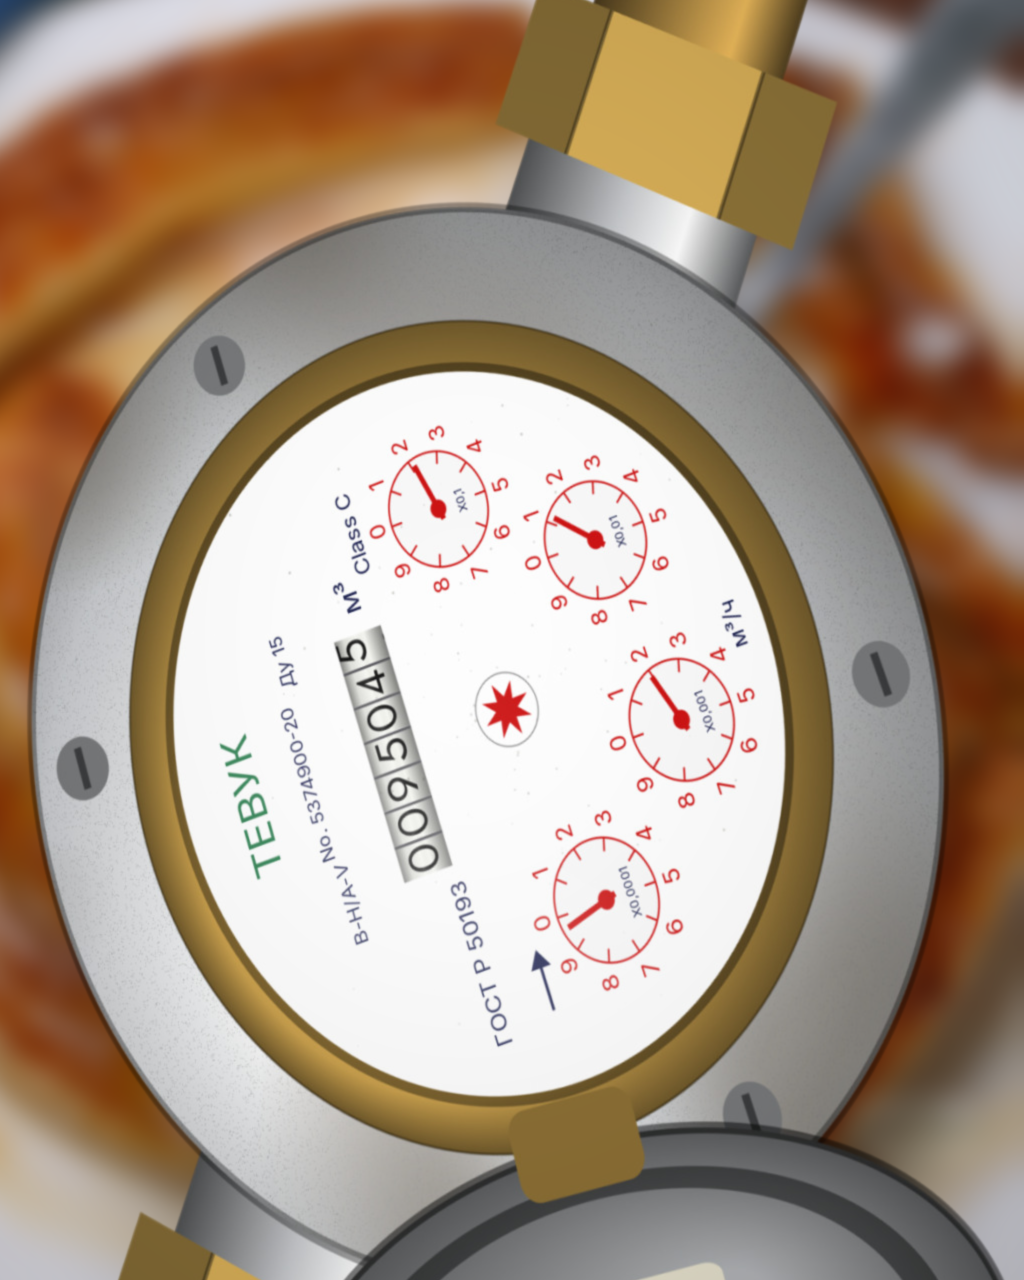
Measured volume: 95045.2119 m³
